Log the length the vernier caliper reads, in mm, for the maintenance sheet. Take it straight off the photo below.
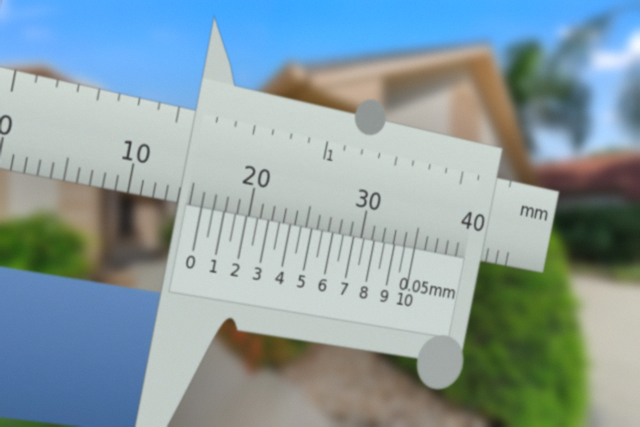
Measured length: 16.0 mm
